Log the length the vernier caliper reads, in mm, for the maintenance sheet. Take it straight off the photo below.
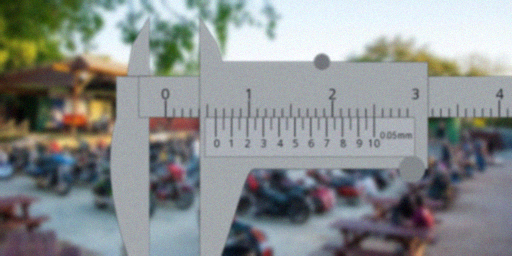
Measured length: 6.0 mm
